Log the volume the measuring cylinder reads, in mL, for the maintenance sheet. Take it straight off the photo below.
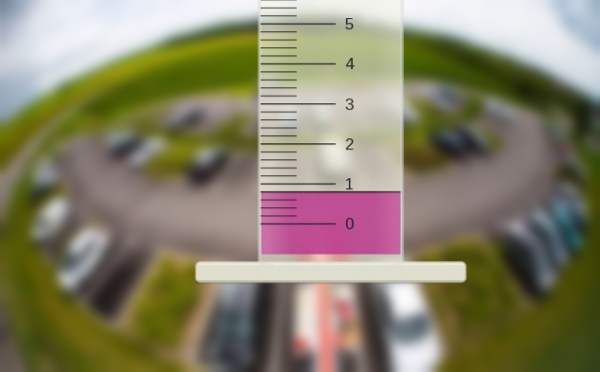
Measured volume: 0.8 mL
